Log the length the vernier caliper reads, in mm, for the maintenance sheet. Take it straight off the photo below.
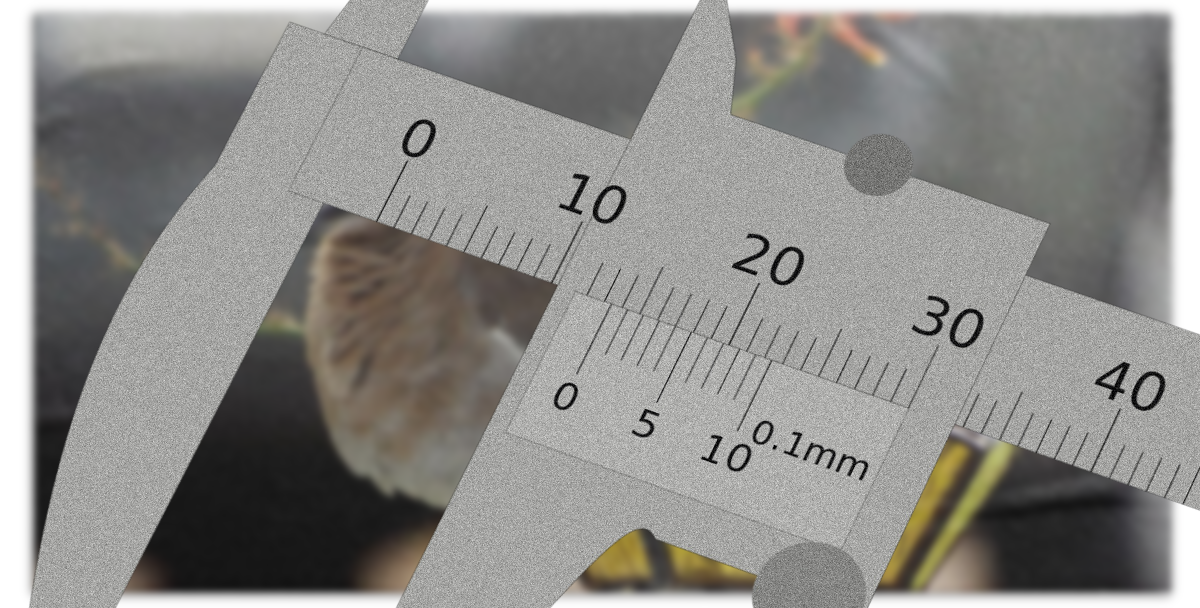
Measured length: 13.4 mm
